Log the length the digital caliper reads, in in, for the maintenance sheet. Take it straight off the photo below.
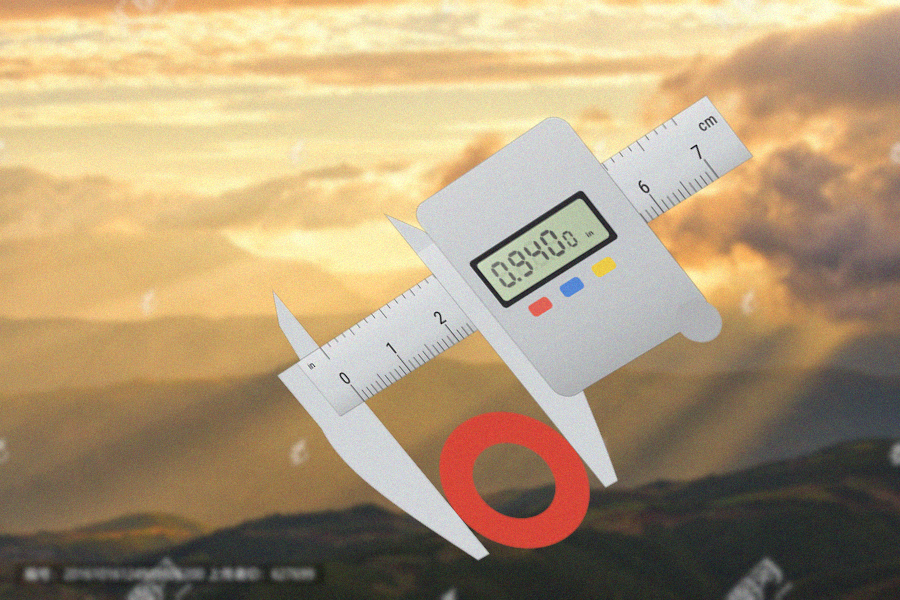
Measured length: 0.9400 in
